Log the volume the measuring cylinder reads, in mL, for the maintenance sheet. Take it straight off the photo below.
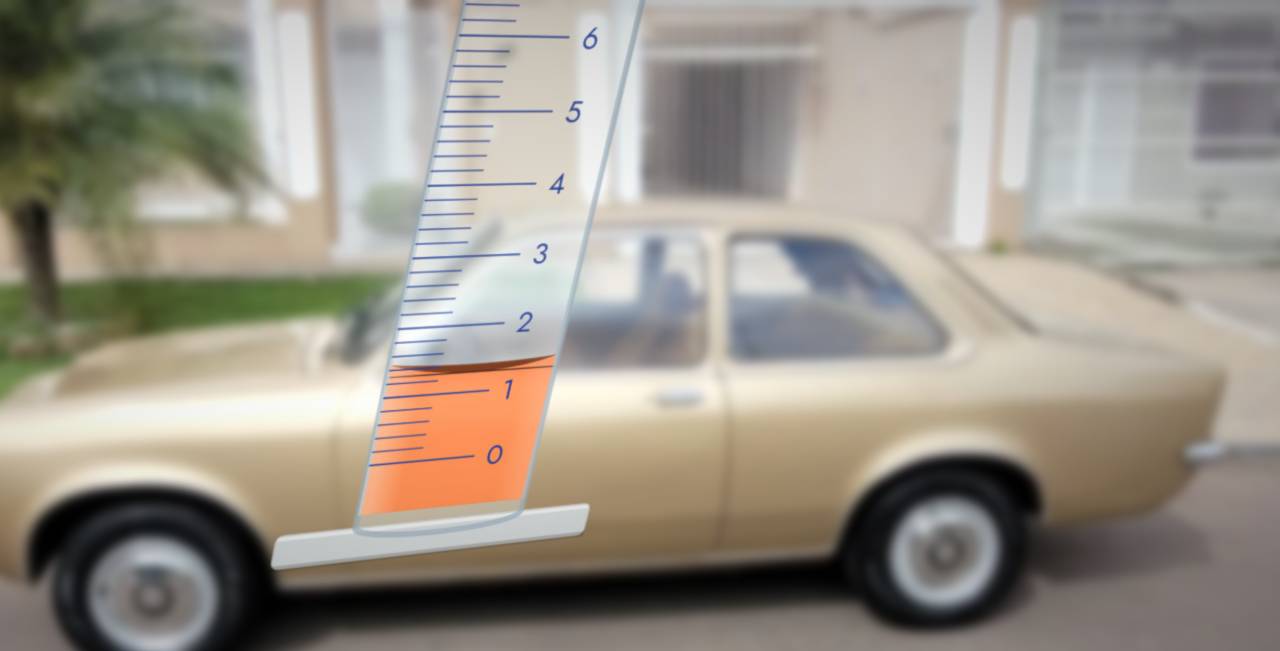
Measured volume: 1.3 mL
